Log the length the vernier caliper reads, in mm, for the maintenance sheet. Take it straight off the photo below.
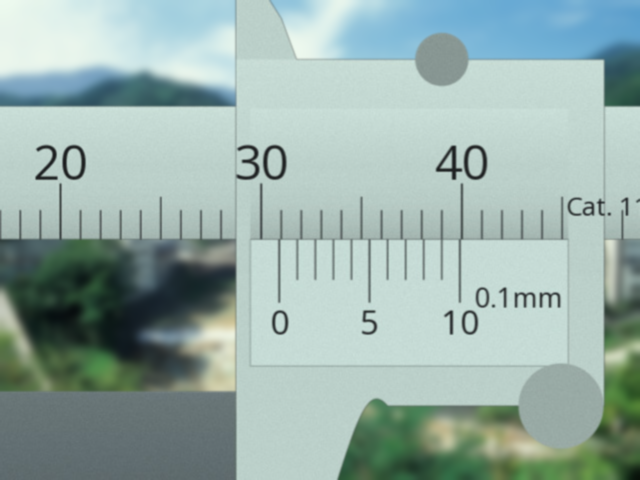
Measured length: 30.9 mm
